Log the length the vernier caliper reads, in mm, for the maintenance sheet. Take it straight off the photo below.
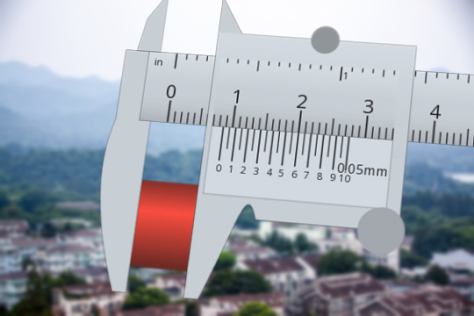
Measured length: 8.6 mm
